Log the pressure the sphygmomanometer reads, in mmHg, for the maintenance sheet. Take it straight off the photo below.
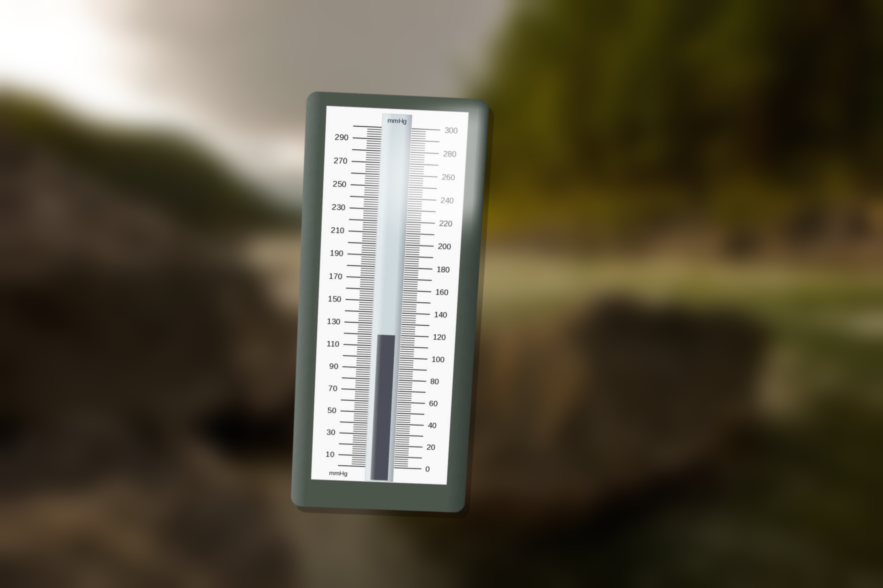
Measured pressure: 120 mmHg
